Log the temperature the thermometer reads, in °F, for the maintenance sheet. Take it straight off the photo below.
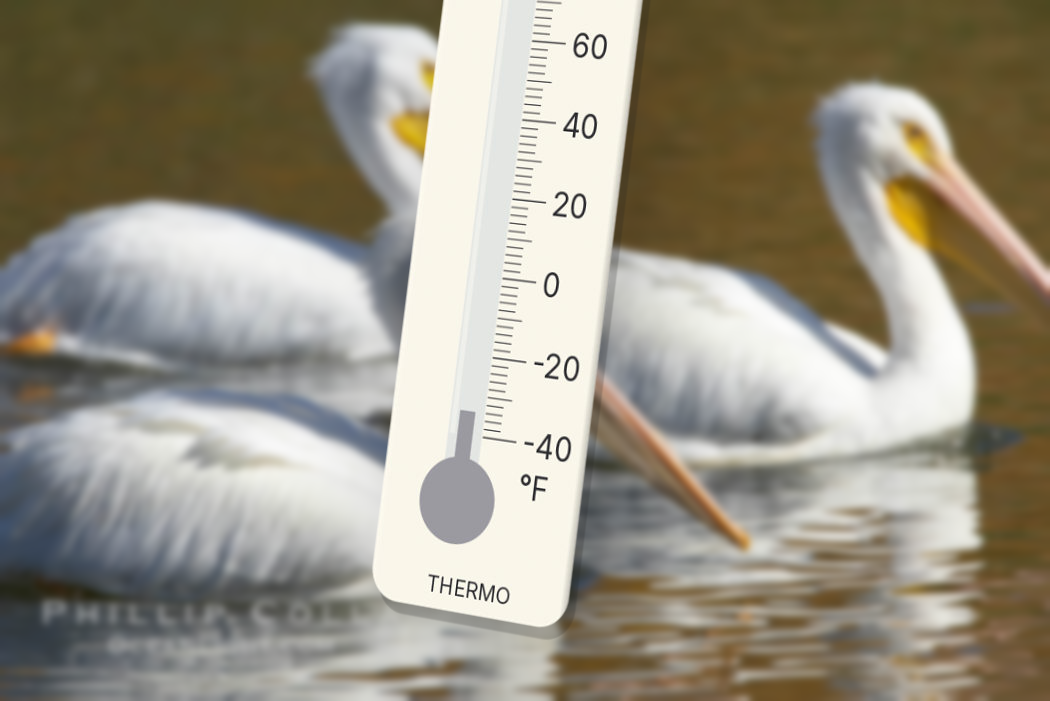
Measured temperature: -34 °F
